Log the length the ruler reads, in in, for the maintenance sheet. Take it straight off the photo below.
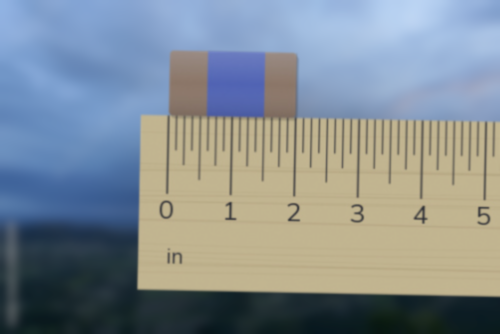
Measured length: 2 in
